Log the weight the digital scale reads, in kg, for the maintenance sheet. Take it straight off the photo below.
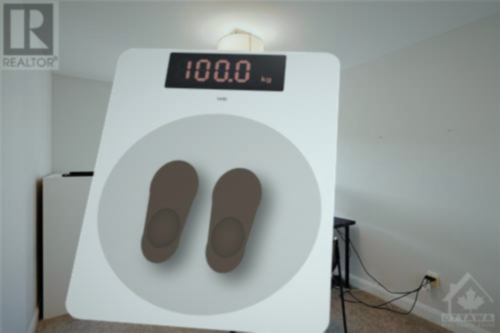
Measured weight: 100.0 kg
